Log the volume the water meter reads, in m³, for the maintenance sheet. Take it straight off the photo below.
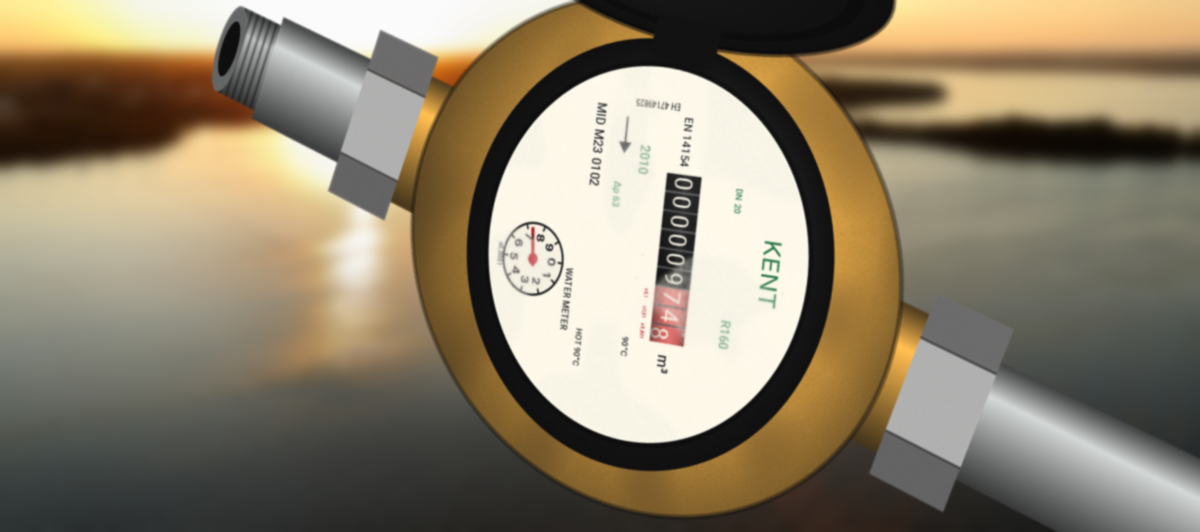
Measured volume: 9.7477 m³
